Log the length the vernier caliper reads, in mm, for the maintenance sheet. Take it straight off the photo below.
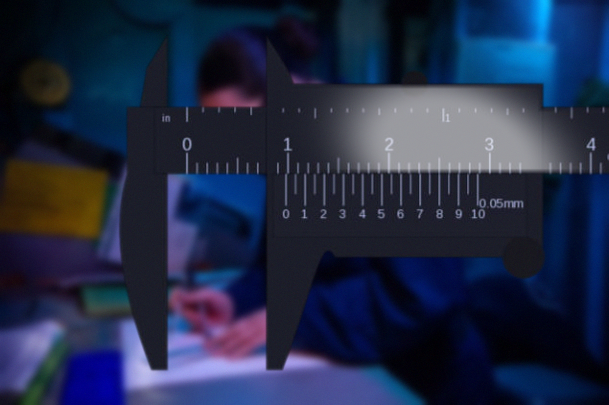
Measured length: 9.8 mm
